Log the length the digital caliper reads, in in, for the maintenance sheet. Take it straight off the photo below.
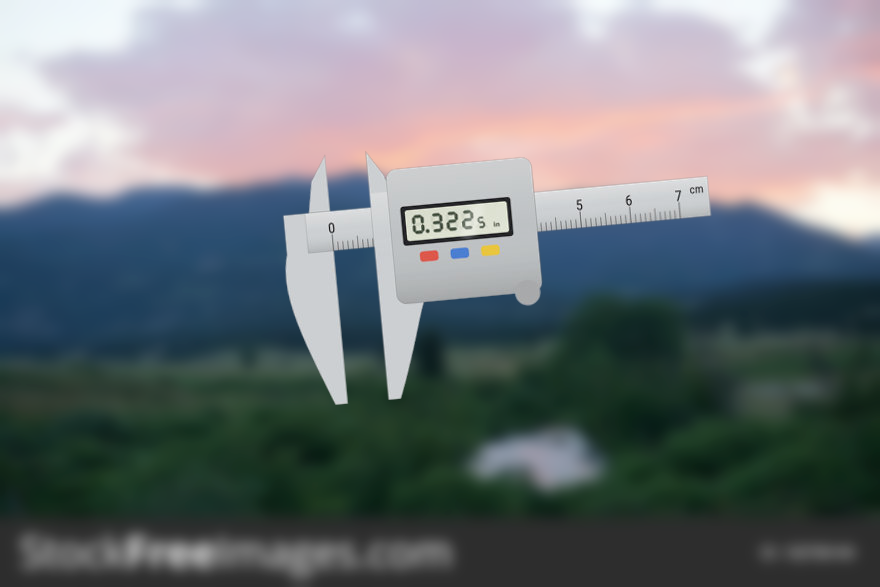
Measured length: 0.3225 in
